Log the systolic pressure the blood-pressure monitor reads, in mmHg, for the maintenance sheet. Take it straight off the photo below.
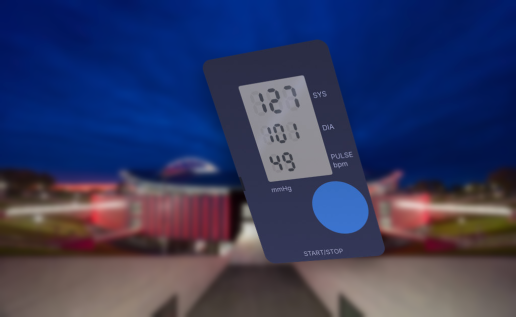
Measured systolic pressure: 127 mmHg
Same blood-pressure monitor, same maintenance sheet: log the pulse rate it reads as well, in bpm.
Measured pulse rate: 49 bpm
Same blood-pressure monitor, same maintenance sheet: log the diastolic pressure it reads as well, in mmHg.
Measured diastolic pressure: 101 mmHg
